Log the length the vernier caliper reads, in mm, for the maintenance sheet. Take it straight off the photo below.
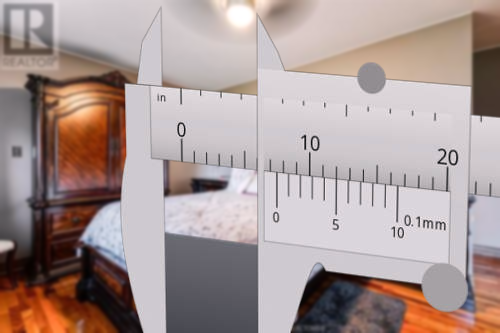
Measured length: 7.5 mm
